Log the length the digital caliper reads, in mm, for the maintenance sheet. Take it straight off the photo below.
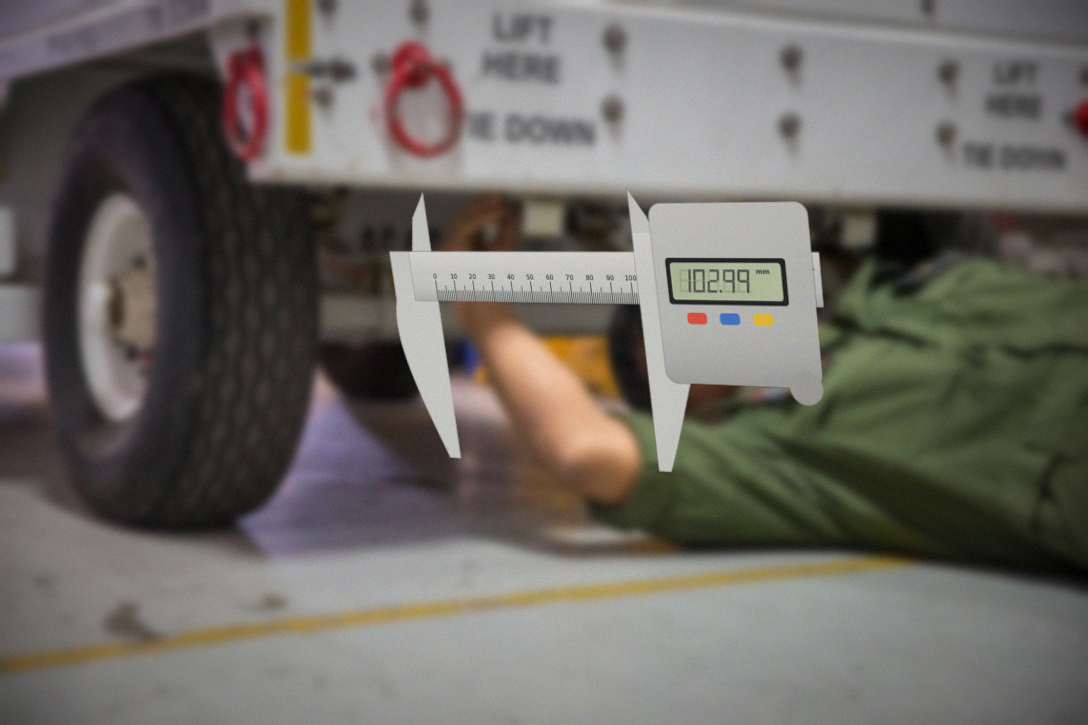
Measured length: 102.99 mm
